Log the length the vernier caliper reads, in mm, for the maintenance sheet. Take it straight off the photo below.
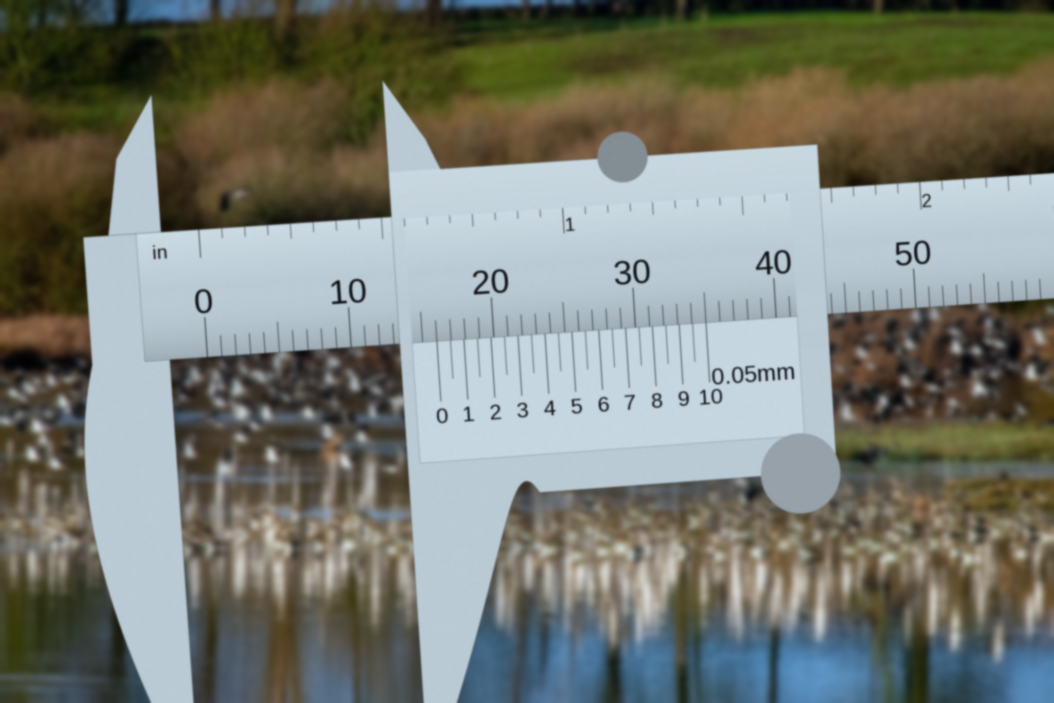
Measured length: 16.0 mm
